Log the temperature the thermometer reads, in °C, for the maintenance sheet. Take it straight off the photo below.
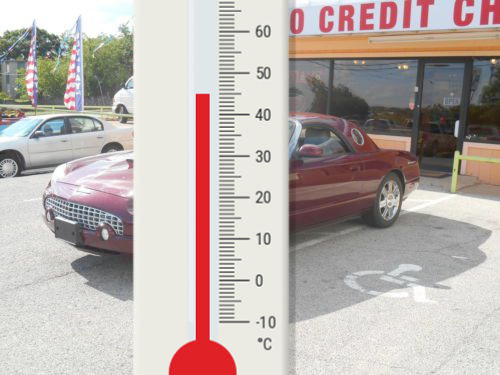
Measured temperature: 45 °C
